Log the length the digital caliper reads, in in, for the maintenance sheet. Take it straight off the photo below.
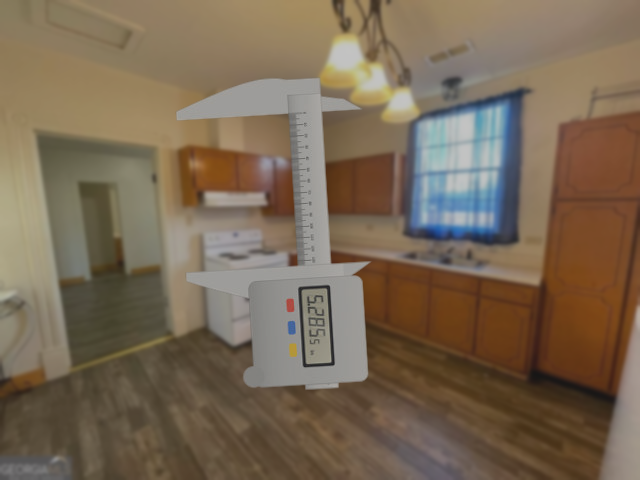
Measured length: 5.2855 in
